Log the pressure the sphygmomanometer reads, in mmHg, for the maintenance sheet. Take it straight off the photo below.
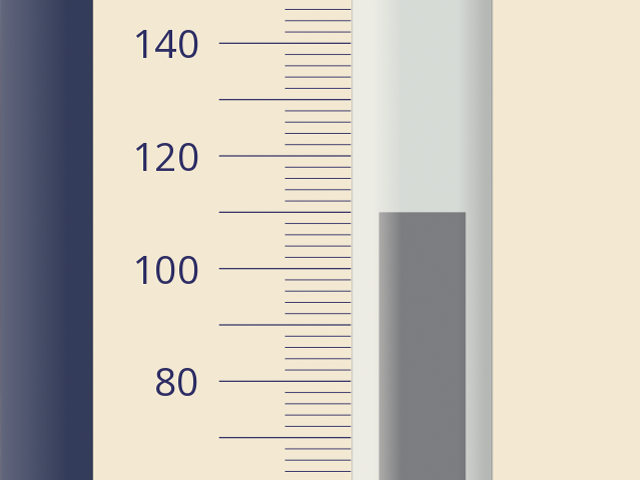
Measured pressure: 110 mmHg
